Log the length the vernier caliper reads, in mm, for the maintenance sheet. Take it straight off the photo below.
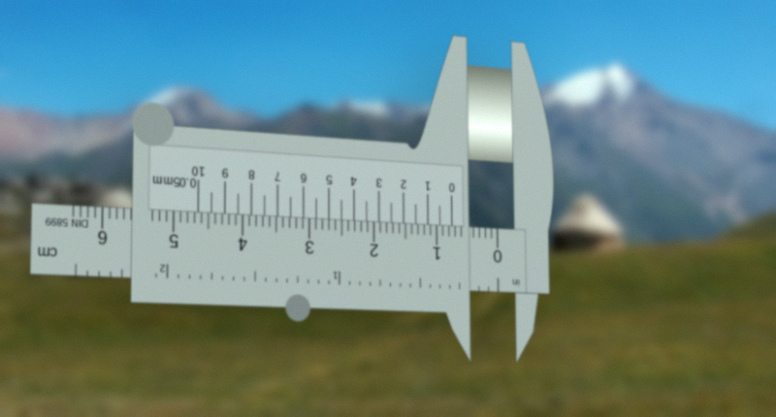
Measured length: 7.5 mm
